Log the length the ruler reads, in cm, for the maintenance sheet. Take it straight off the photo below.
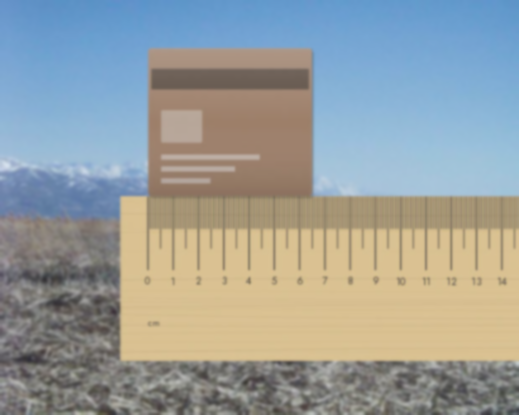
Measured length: 6.5 cm
